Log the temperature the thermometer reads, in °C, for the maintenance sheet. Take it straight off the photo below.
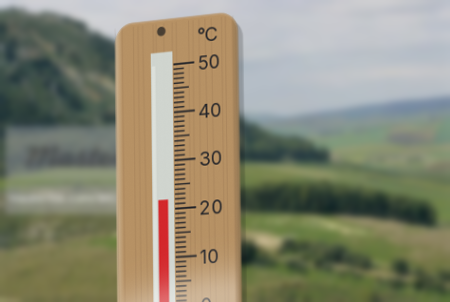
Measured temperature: 22 °C
